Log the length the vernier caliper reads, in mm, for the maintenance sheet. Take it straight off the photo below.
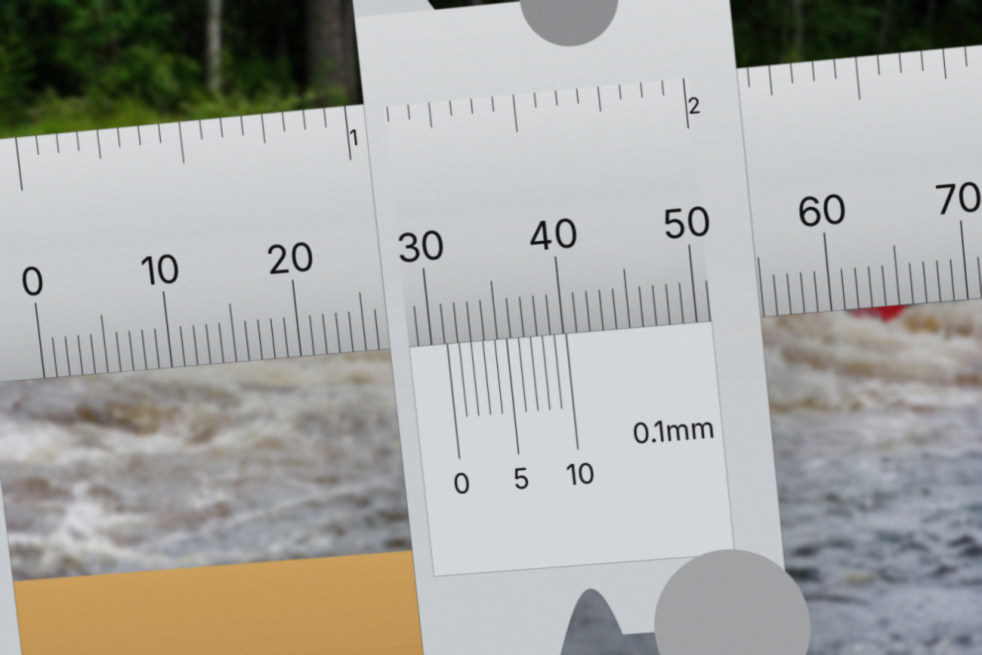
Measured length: 31.2 mm
